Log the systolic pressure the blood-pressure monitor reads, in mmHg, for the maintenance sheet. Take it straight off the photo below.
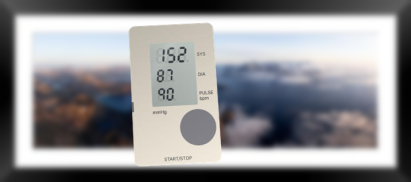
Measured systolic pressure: 152 mmHg
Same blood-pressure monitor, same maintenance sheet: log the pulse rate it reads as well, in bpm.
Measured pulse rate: 90 bpm
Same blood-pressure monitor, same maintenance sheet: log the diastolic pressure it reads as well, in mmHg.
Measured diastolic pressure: 87 mmHg
